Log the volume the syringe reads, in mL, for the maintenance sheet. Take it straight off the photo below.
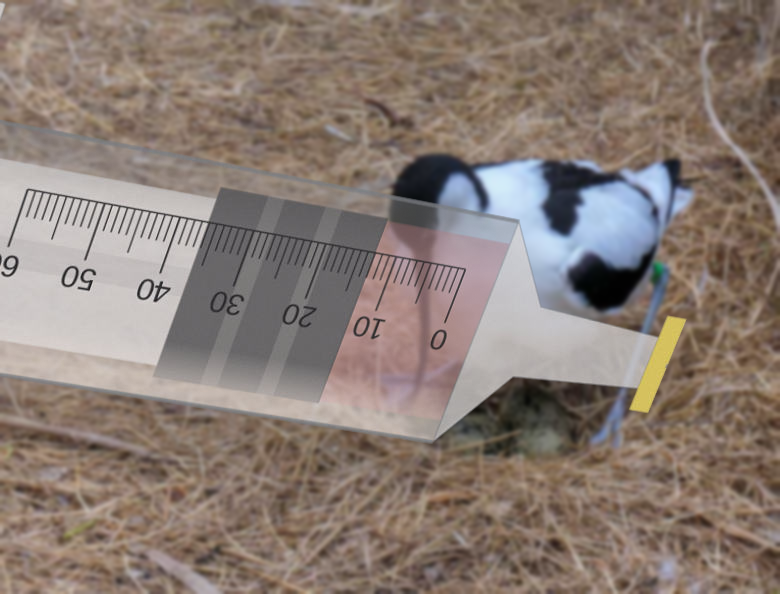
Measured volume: 13 mL
